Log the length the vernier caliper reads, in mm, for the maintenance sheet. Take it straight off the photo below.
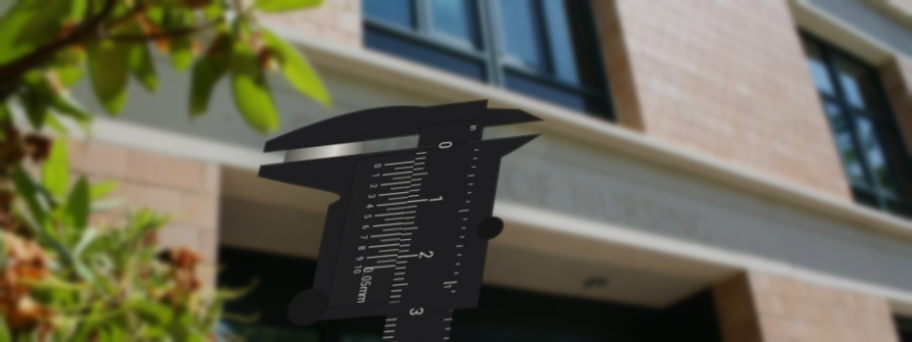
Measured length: 2.5 mm
